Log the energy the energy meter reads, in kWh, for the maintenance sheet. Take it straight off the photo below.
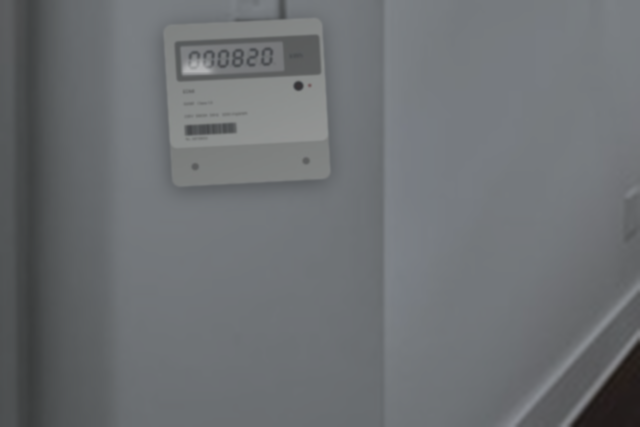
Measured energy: 820 kWh
